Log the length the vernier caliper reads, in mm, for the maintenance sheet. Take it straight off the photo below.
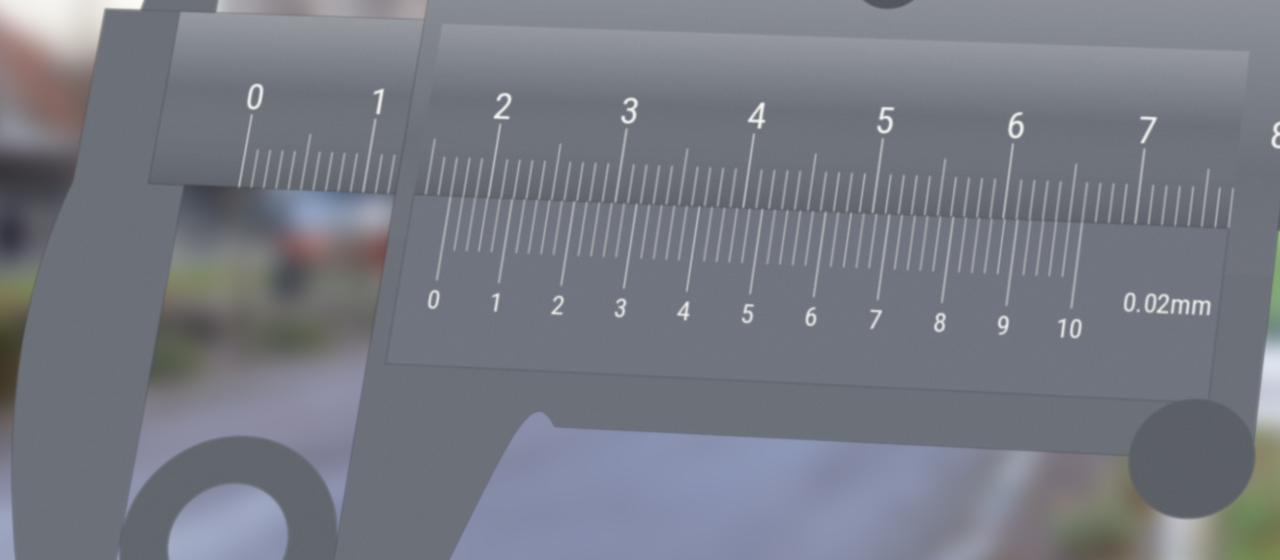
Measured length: 17.0 mm
